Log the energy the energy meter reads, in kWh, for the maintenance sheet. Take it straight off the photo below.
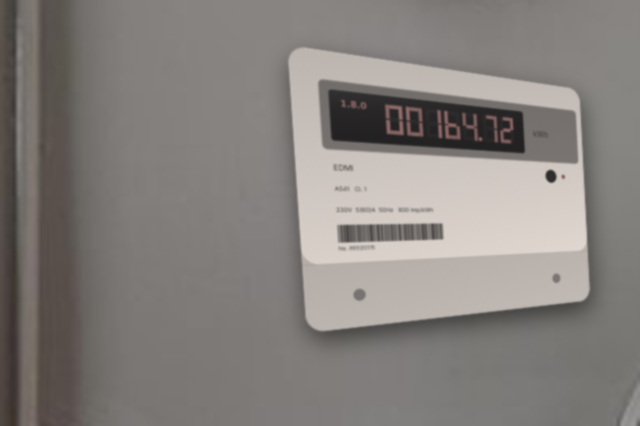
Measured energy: 164.72 kWh
